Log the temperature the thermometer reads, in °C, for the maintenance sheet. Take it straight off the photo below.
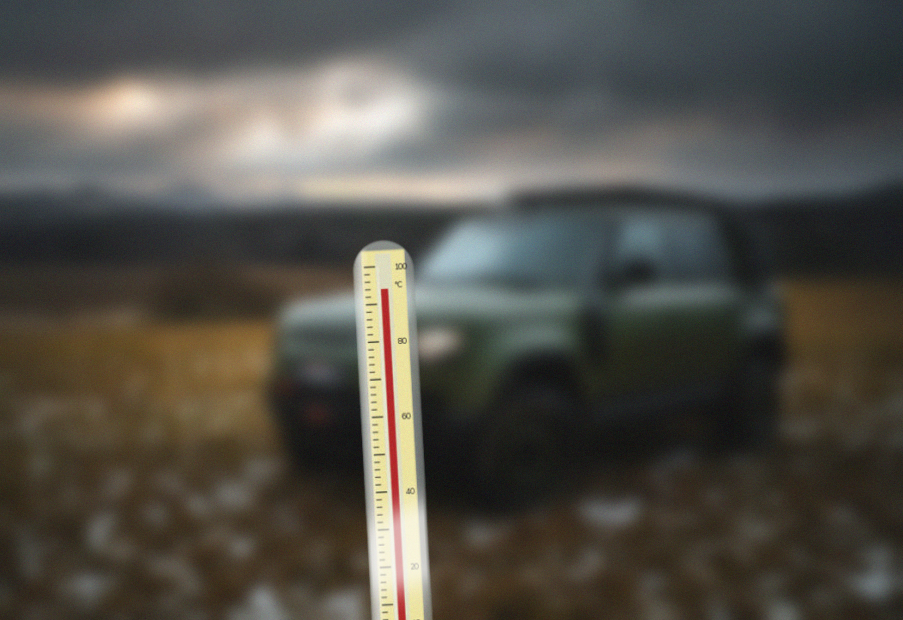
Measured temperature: 94 °C
